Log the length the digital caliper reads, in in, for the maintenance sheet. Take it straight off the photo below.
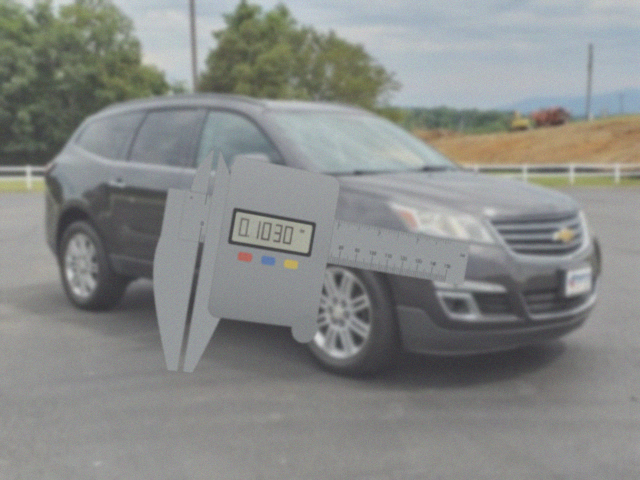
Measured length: 0.1030 in
